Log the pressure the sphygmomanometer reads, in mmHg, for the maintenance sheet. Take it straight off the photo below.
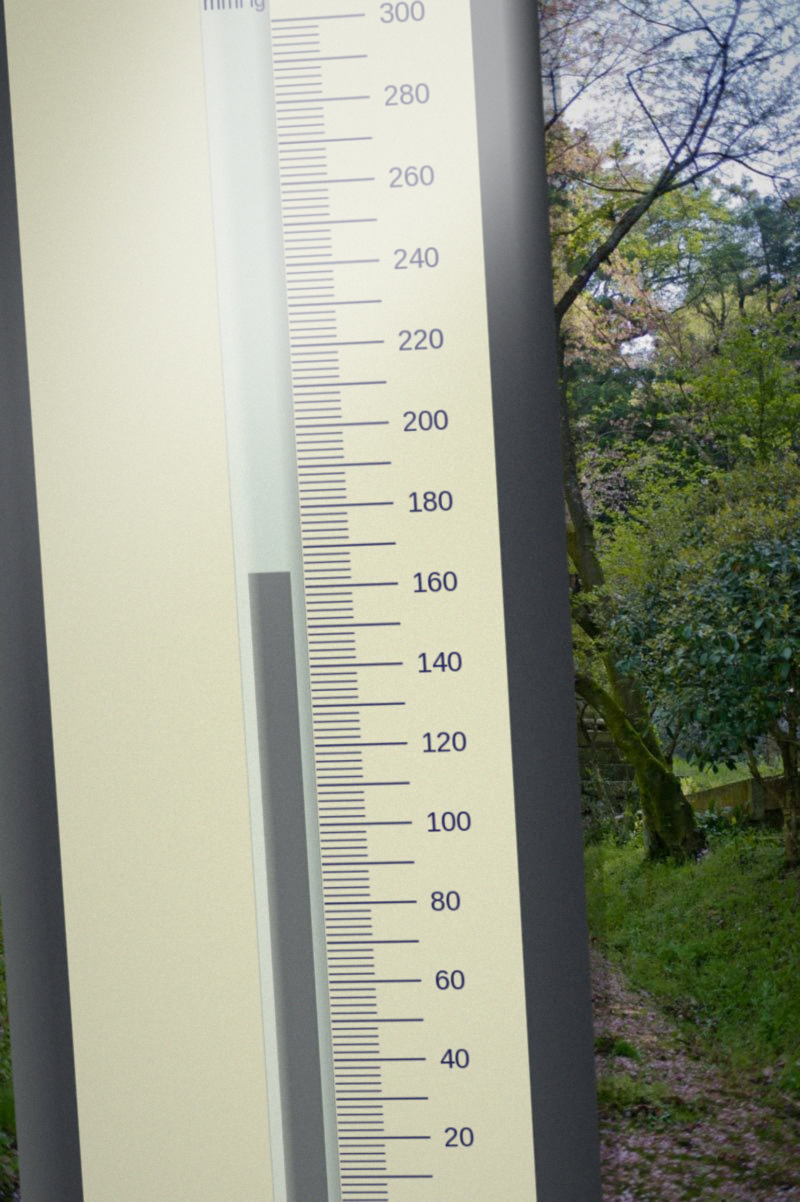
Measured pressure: 164 mmHg
